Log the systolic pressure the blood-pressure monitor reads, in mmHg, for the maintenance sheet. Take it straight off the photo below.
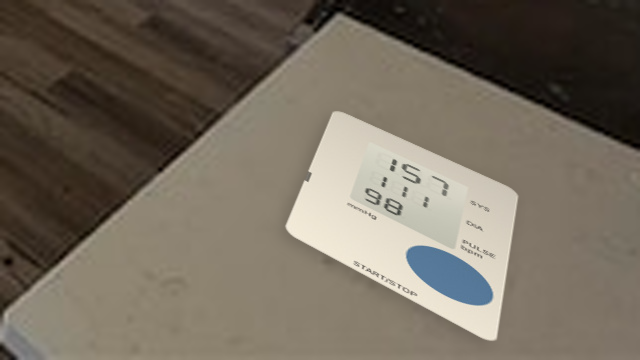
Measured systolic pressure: 157 mmHg
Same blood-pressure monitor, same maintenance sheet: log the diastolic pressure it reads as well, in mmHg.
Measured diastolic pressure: 111 mmHg
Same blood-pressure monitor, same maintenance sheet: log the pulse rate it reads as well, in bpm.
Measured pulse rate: 98 bpm
